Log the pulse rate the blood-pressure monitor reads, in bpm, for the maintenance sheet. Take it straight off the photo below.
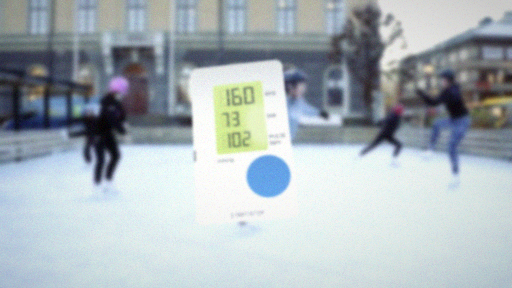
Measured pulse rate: 102 bpm
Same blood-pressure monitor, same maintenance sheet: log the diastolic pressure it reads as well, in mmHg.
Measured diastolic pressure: 73 mmHg
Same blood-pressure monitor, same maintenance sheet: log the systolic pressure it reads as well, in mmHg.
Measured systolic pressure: 160 mmHg
